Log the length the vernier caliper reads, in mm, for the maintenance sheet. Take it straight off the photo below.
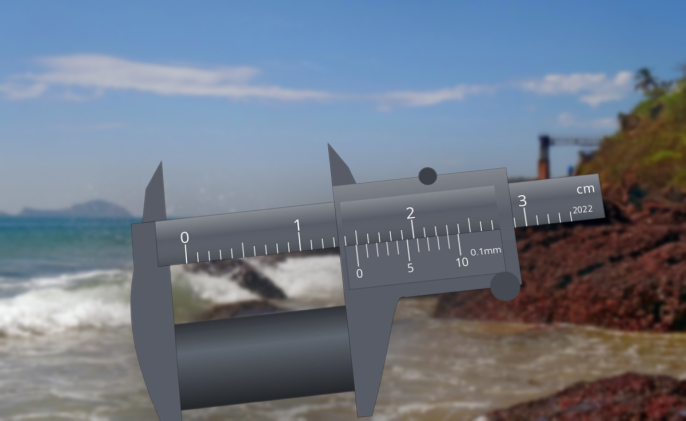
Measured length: 14.9 mm
